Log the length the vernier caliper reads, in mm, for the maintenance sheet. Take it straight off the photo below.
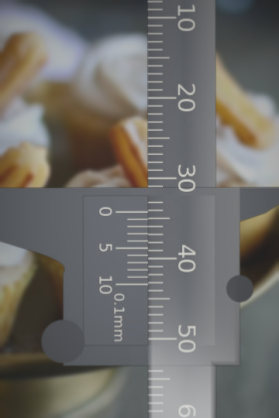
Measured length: 34.2 mm
